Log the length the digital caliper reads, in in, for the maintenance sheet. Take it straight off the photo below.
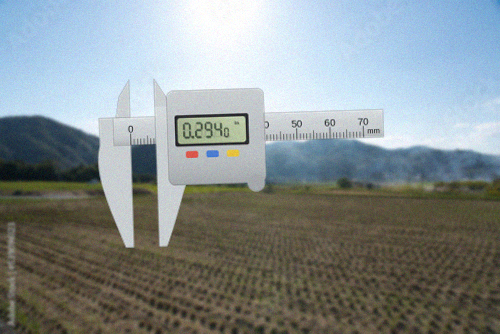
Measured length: 0.2940 in
